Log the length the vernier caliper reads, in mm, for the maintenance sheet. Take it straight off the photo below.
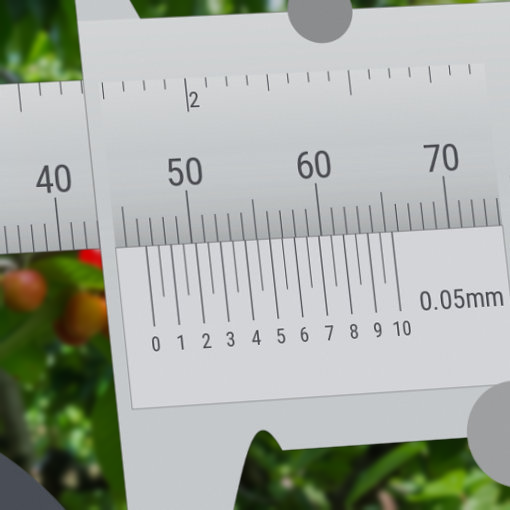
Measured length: 46.5 mm
